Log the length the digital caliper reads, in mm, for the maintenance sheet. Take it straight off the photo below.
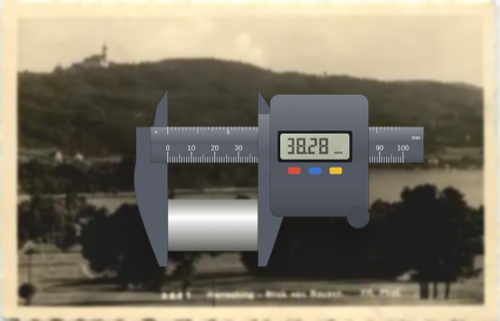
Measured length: 38.28 mm
